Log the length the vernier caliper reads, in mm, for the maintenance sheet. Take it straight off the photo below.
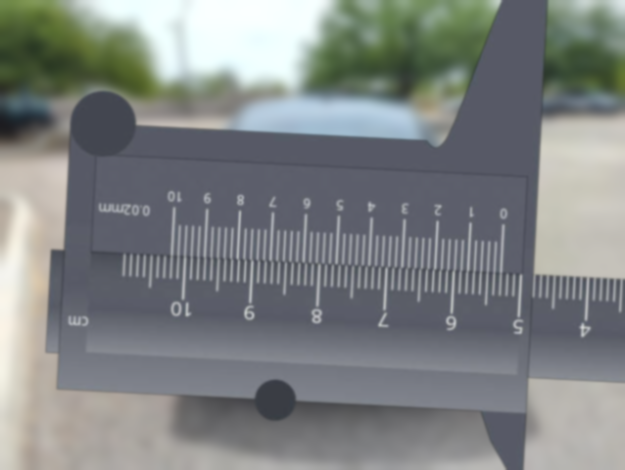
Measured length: 53.0 mm
